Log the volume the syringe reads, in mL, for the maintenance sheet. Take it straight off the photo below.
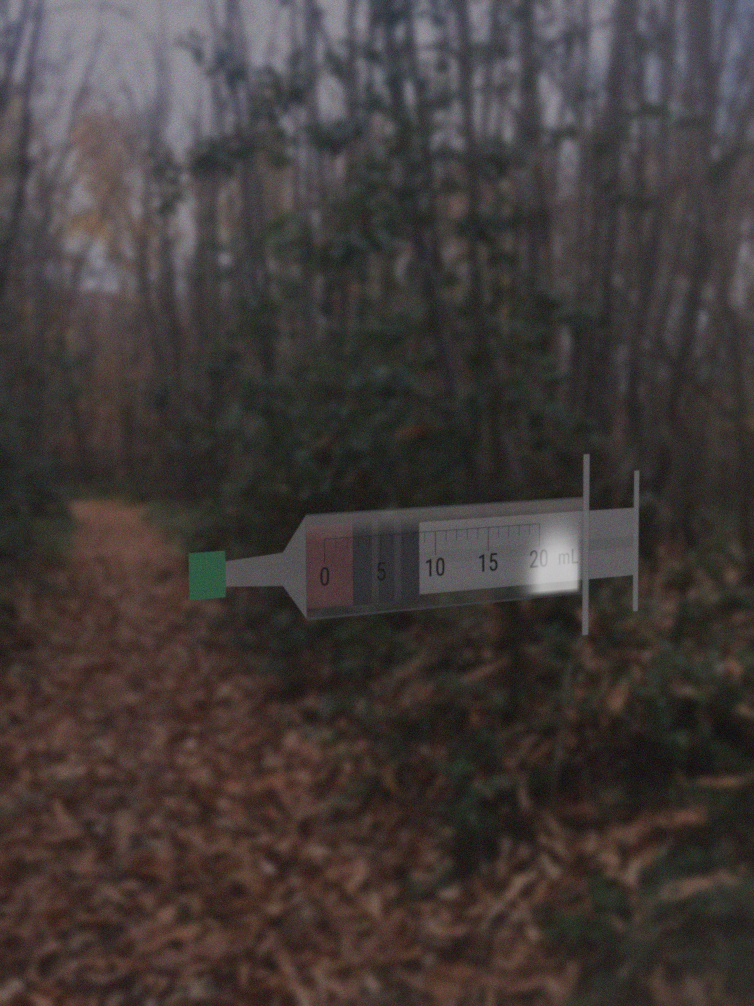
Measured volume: 2.5 mL
